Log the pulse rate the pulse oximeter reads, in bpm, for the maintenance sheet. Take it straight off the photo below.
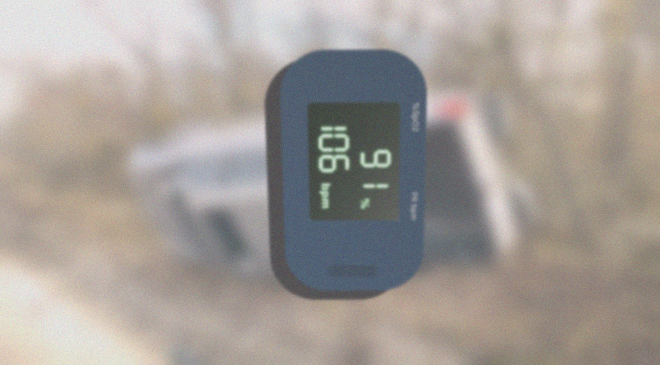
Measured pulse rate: 106 bpm
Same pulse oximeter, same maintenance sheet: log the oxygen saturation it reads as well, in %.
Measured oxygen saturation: 91 %
